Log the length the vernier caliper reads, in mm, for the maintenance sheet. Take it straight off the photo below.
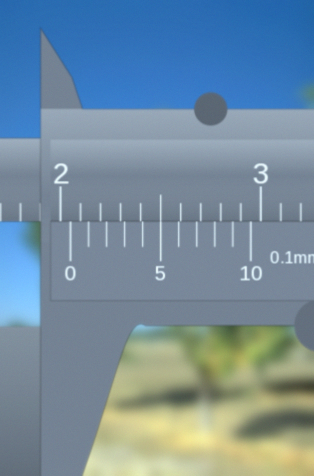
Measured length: 20.5 mm
